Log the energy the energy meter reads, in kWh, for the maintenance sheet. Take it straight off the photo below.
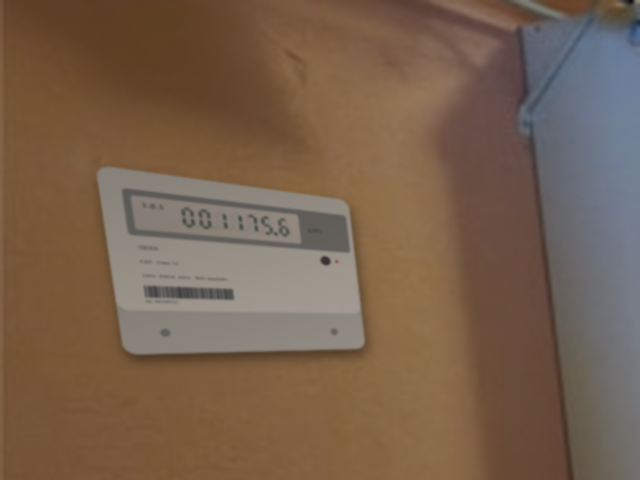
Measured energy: 1175.6 kWh
